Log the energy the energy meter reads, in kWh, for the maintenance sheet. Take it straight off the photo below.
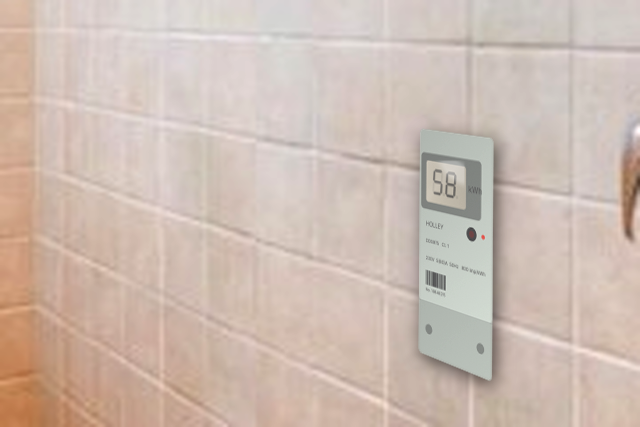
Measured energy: 58 kWh
